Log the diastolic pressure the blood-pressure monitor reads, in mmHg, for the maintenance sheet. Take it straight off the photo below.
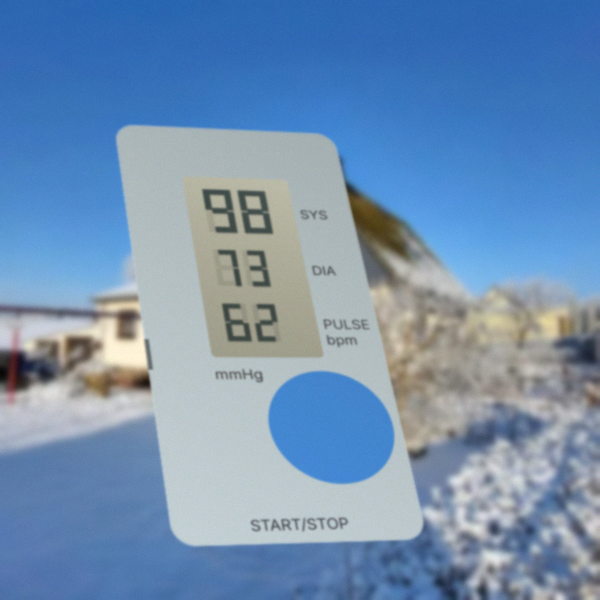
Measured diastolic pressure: 73 mmHg
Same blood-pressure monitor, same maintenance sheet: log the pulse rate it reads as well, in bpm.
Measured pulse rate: 62 bpm
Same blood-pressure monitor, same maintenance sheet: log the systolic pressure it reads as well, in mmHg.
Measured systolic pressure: 98 mmHg
